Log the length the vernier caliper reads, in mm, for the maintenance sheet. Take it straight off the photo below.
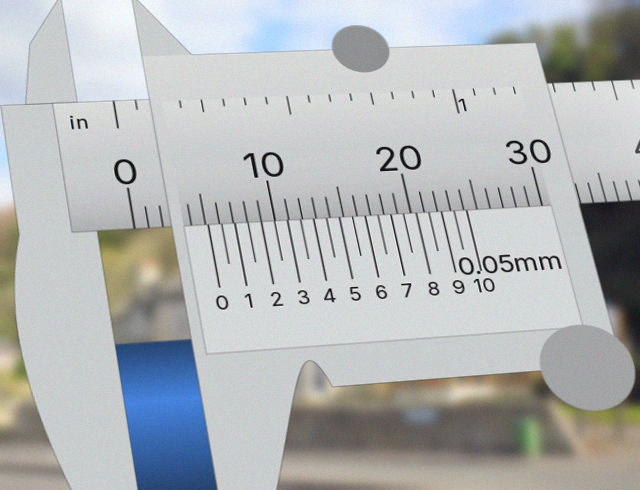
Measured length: 5.2 mm
